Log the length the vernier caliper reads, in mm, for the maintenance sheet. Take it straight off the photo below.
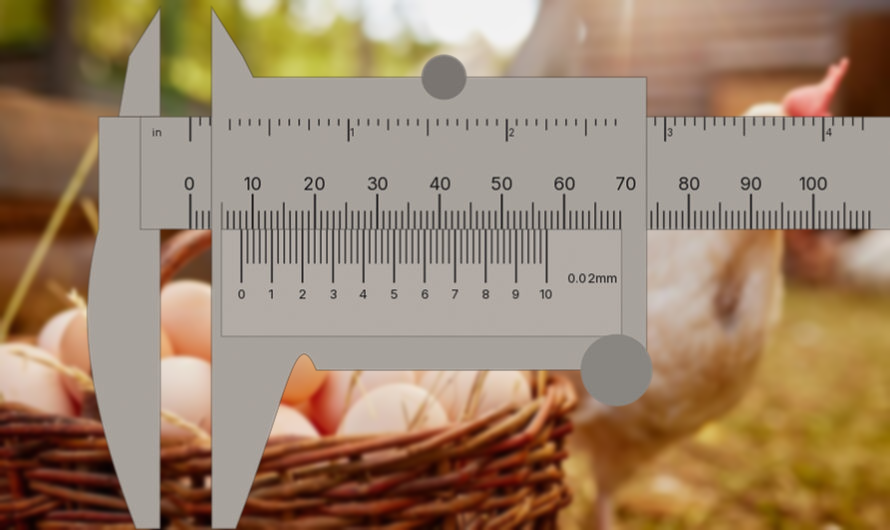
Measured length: 8.2 mm
